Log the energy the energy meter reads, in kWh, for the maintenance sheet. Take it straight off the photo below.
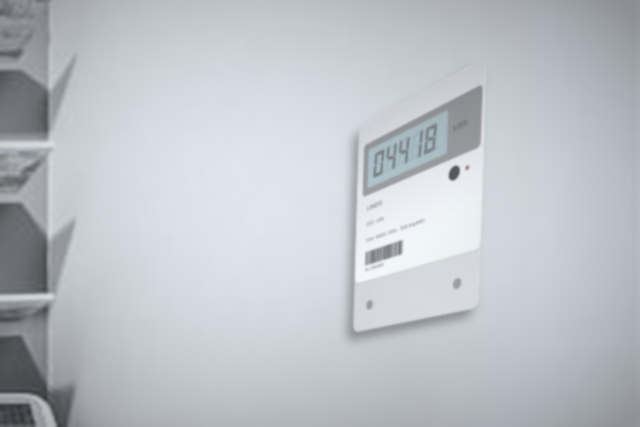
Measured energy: 4418 kWh
